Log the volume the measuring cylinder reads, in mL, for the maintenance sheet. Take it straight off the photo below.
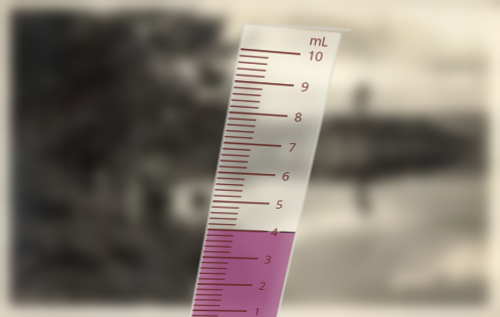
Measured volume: 4 mL
